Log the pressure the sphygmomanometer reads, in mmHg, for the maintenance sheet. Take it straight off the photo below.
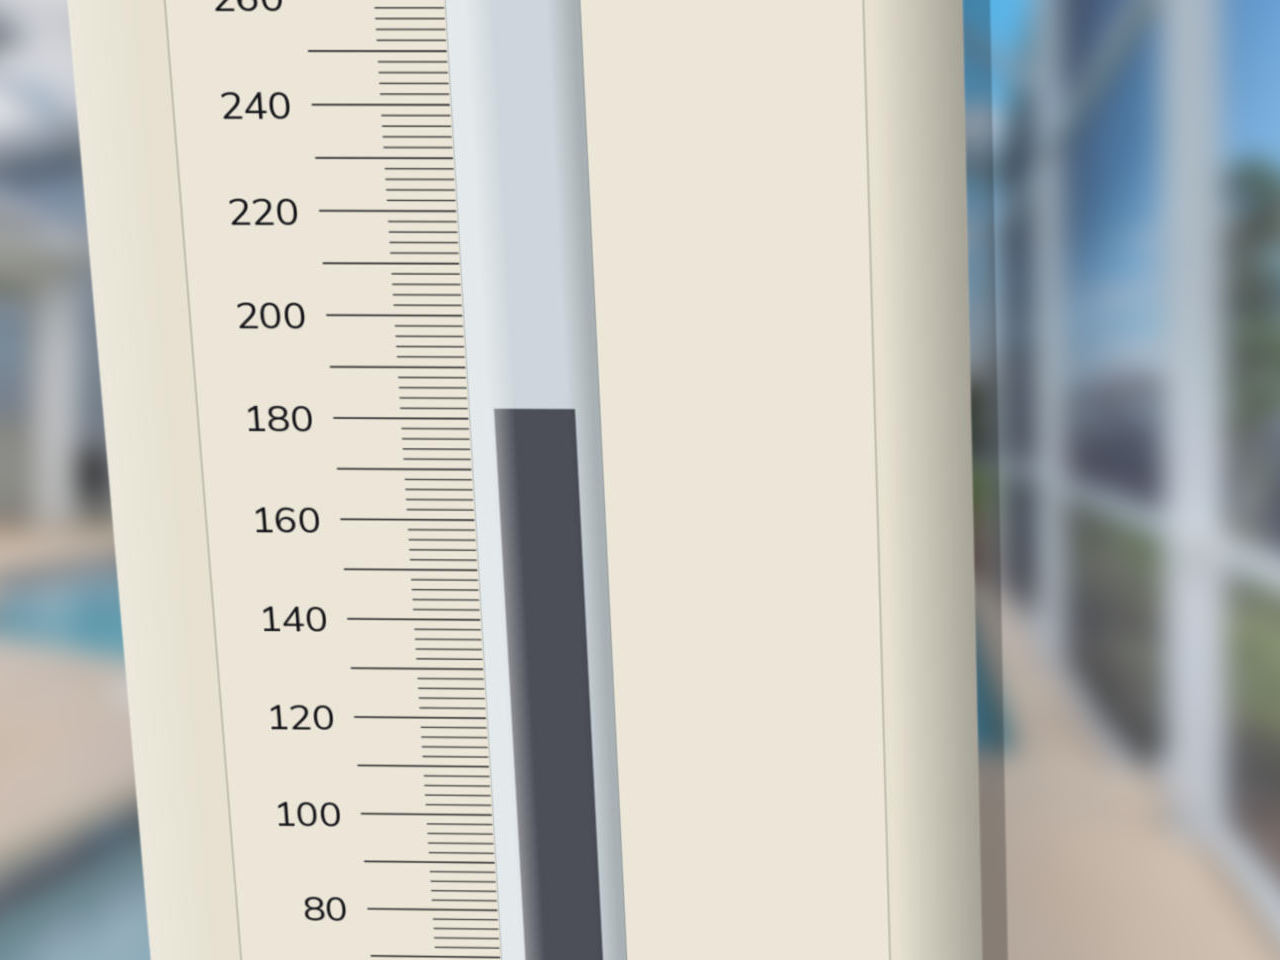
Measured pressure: 182 mmHg
